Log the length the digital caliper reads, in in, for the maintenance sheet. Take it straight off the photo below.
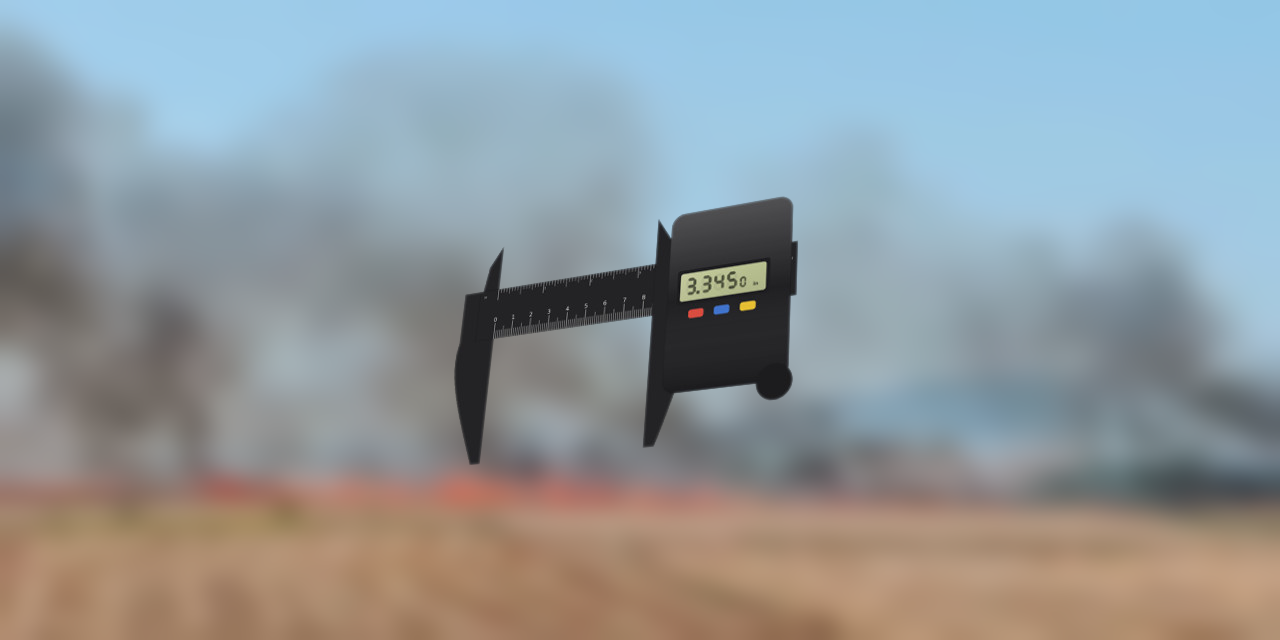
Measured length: 3.3450 in
